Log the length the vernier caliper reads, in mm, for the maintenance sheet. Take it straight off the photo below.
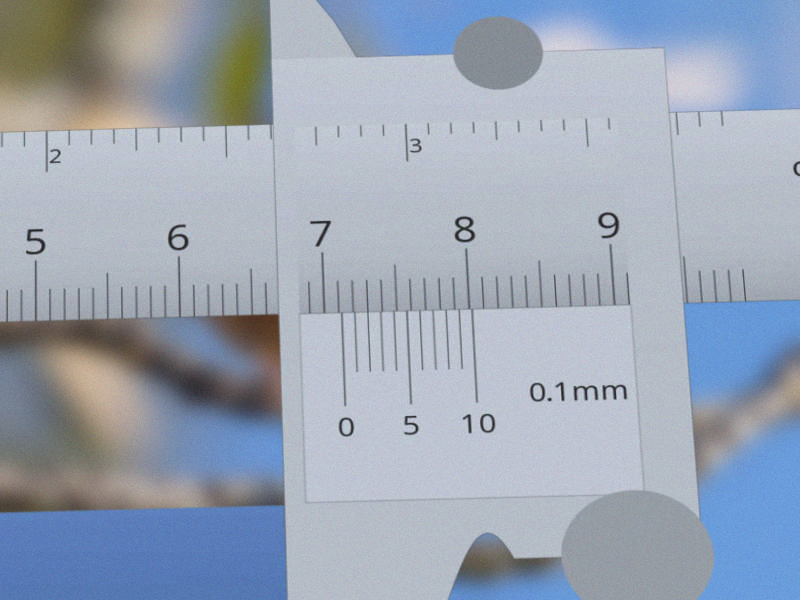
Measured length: 71.2 mm
